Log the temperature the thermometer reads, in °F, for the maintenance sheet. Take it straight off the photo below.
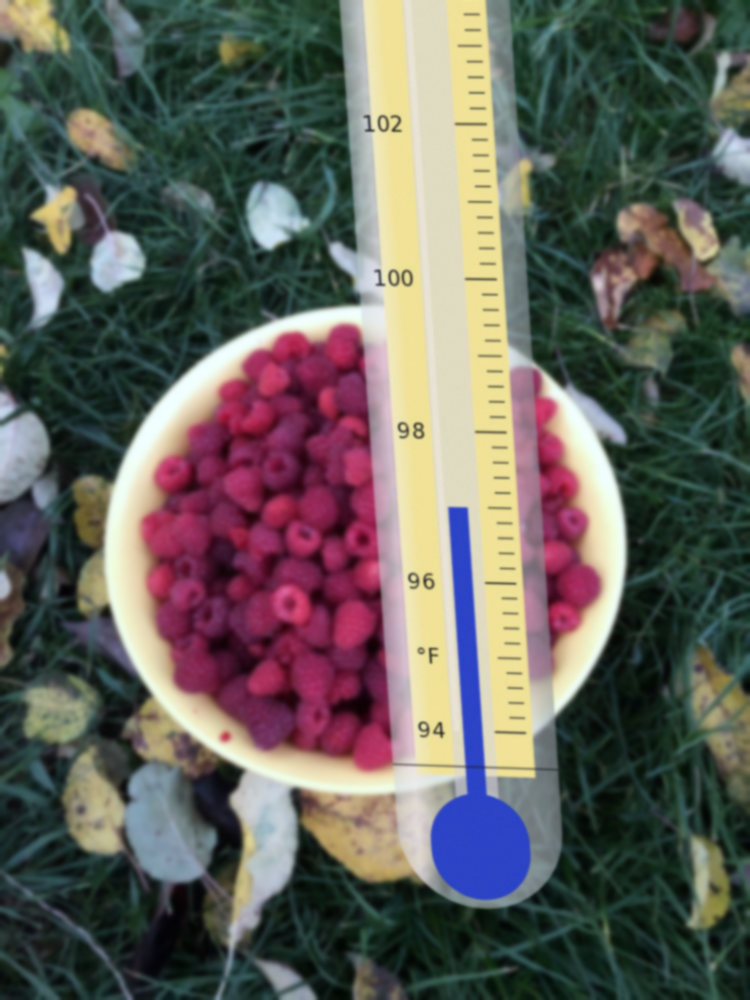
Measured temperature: 97 °F
